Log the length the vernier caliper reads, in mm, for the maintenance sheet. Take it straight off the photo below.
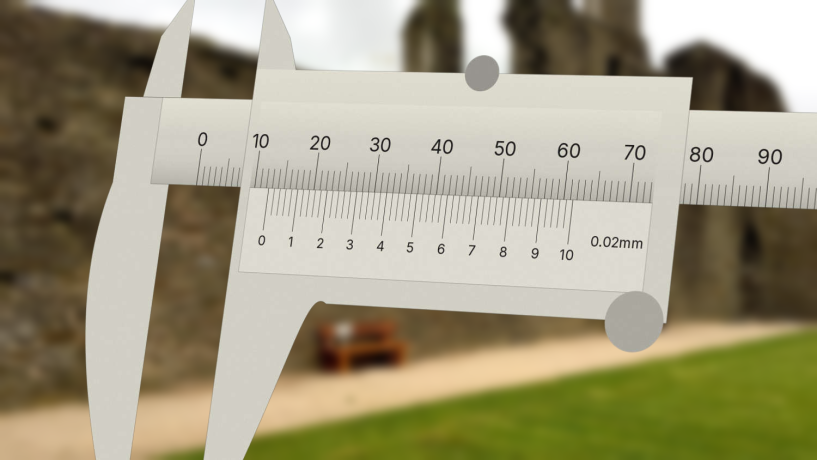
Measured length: 12.4 mm
